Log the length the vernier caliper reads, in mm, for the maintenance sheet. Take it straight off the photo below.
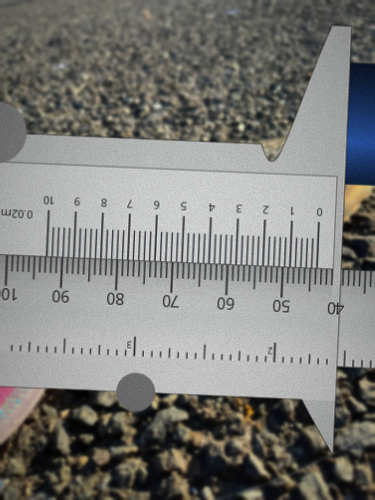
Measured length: 43.8 mm
